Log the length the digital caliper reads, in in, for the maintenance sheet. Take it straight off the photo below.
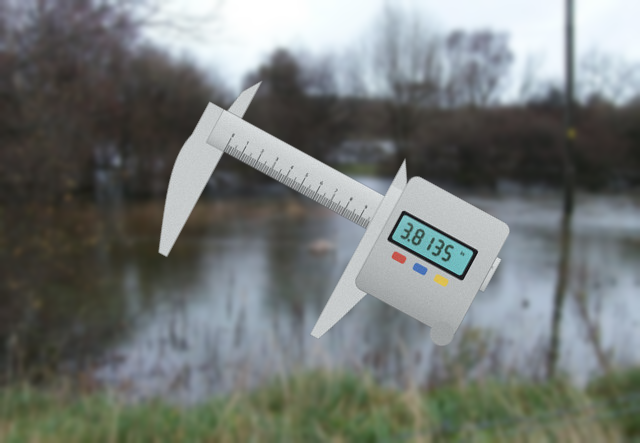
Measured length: 3.8135 in
